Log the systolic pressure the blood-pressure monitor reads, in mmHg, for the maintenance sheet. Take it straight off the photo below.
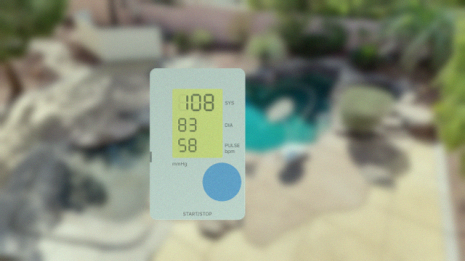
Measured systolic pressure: 108 mmHg
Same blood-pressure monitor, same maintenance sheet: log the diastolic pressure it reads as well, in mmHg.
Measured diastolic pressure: 83 mmHg
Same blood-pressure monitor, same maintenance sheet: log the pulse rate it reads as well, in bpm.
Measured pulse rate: 58 bpm
